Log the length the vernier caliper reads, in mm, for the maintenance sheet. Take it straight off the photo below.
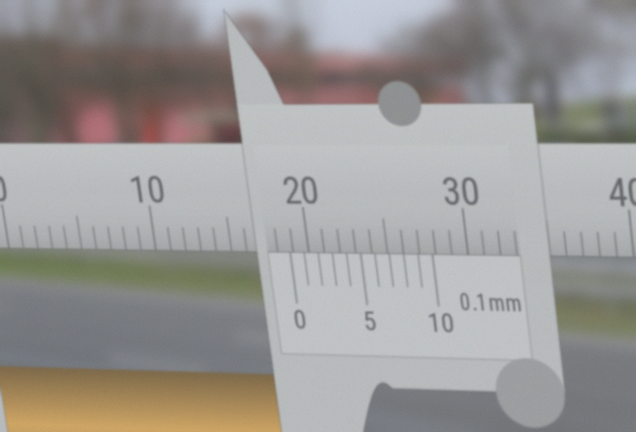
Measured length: 18.8 mm
